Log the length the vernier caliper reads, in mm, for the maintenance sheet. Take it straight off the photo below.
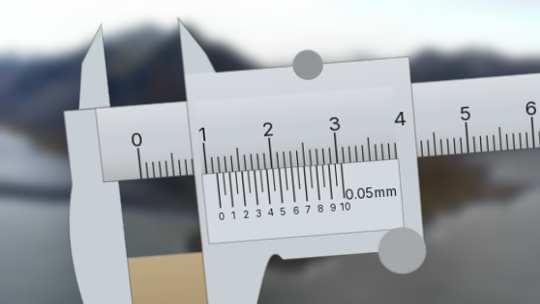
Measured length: 11.6 mm
